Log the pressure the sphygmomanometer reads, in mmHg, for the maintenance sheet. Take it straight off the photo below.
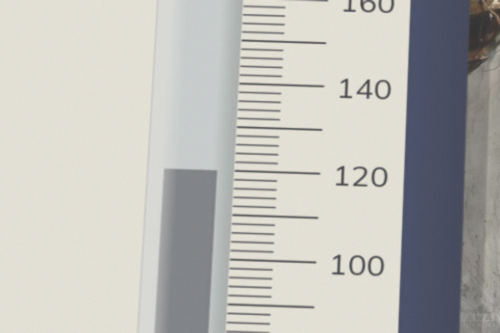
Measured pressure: 120 mmHg
